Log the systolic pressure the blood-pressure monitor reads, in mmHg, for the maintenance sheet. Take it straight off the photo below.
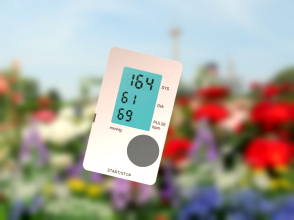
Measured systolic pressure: 164 mmHg
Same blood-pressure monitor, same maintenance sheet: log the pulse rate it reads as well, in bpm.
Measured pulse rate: 69 bpm
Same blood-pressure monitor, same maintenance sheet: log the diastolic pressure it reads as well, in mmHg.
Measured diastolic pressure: 61 mmHg
